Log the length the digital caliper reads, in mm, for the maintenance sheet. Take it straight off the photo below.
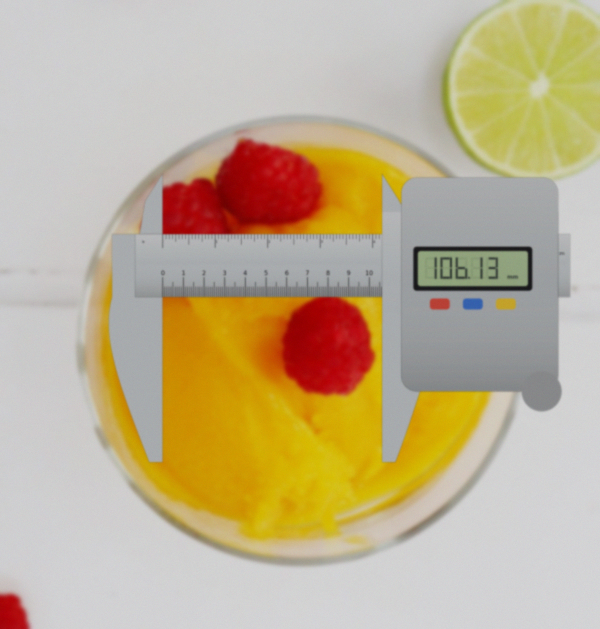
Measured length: 106.13 mm
